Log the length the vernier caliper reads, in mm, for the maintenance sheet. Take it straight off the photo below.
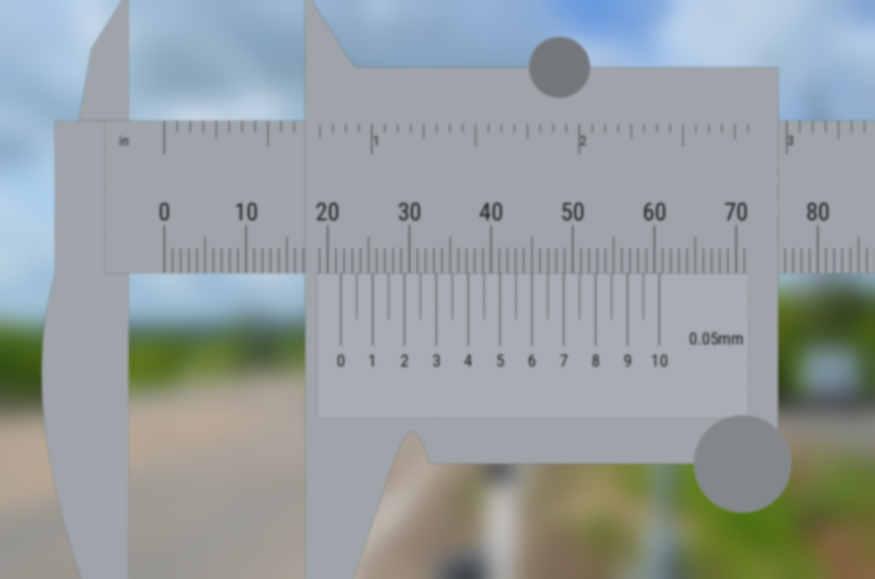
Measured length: 21.6 mm
